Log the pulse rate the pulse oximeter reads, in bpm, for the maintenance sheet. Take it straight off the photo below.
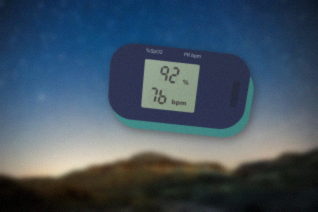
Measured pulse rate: 76 bpm
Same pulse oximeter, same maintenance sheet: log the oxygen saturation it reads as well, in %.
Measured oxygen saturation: 92 %
